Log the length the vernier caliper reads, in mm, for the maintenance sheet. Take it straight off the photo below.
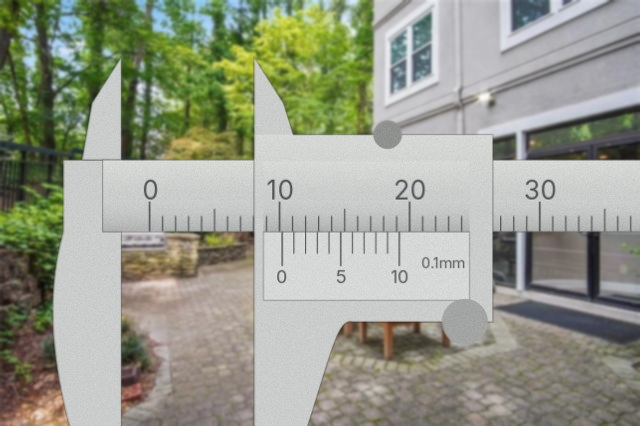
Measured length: 10.2 mm
